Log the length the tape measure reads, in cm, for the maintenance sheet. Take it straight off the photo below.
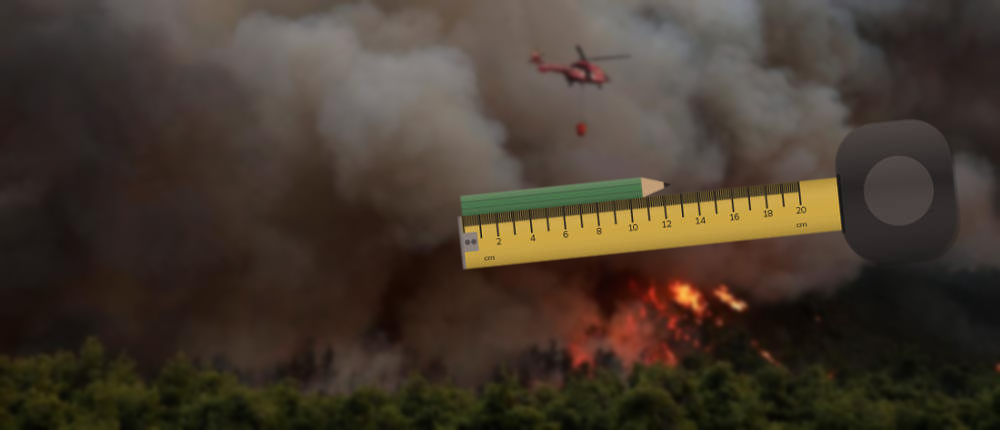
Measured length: 12.5 cm
